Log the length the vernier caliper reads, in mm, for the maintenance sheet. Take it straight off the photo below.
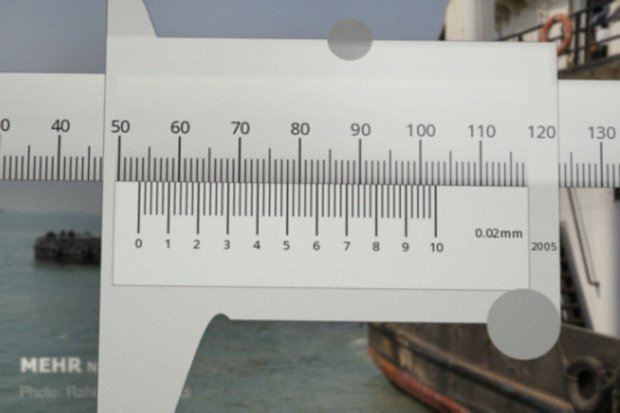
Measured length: 53.5 mm
